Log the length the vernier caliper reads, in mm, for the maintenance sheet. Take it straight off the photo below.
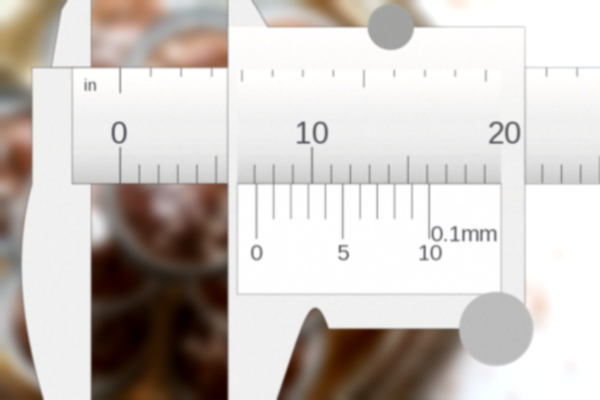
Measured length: 7.1 mm
